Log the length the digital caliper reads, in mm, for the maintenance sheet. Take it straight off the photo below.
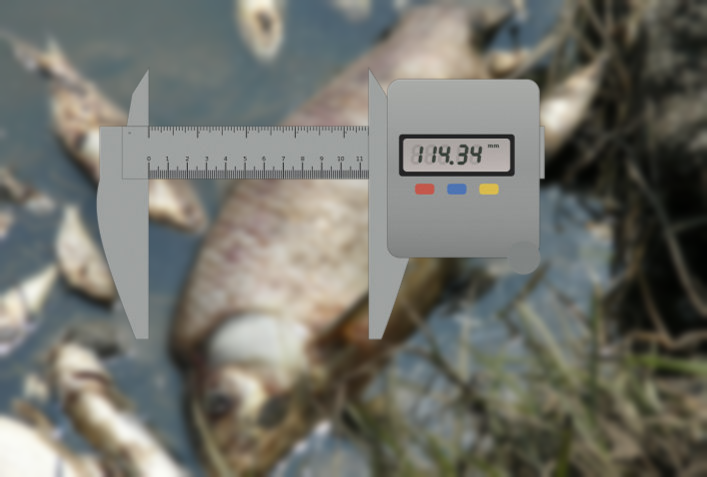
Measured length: 114.34 mm
